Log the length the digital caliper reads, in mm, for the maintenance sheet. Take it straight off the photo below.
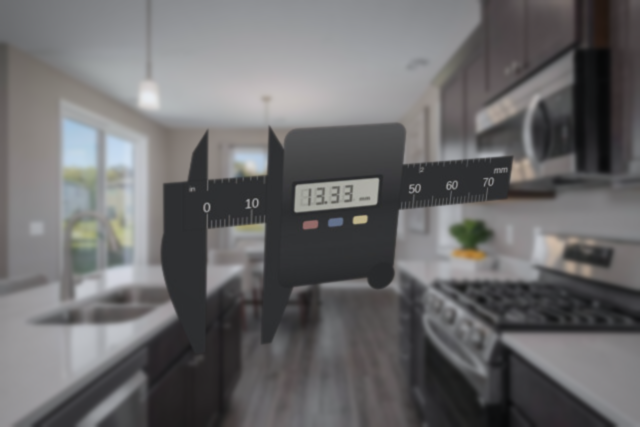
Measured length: 13.33 mm
